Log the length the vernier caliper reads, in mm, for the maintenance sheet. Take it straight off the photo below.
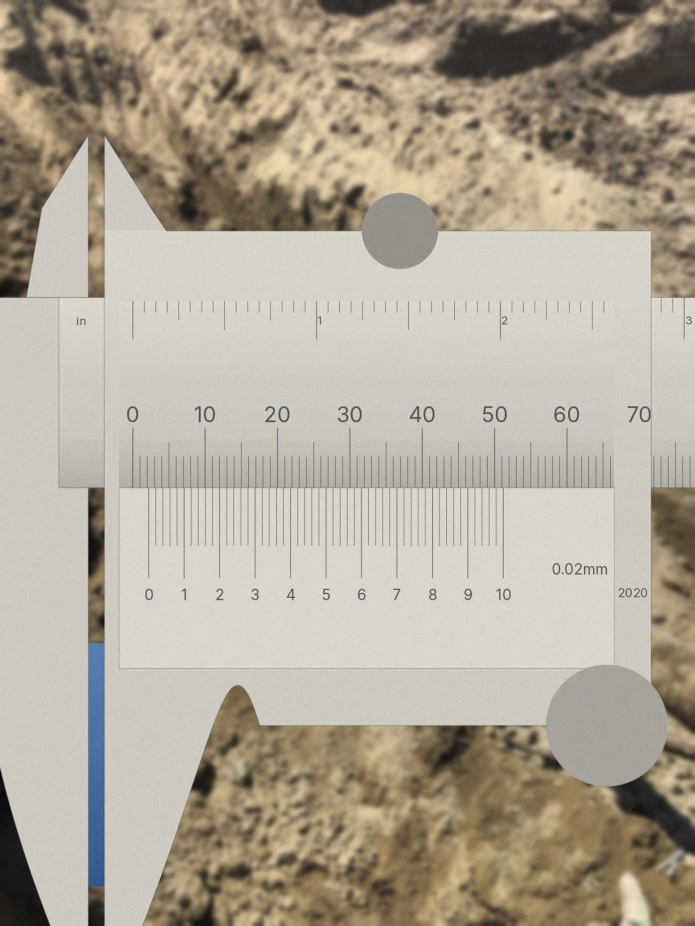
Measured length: 2.2 mm
